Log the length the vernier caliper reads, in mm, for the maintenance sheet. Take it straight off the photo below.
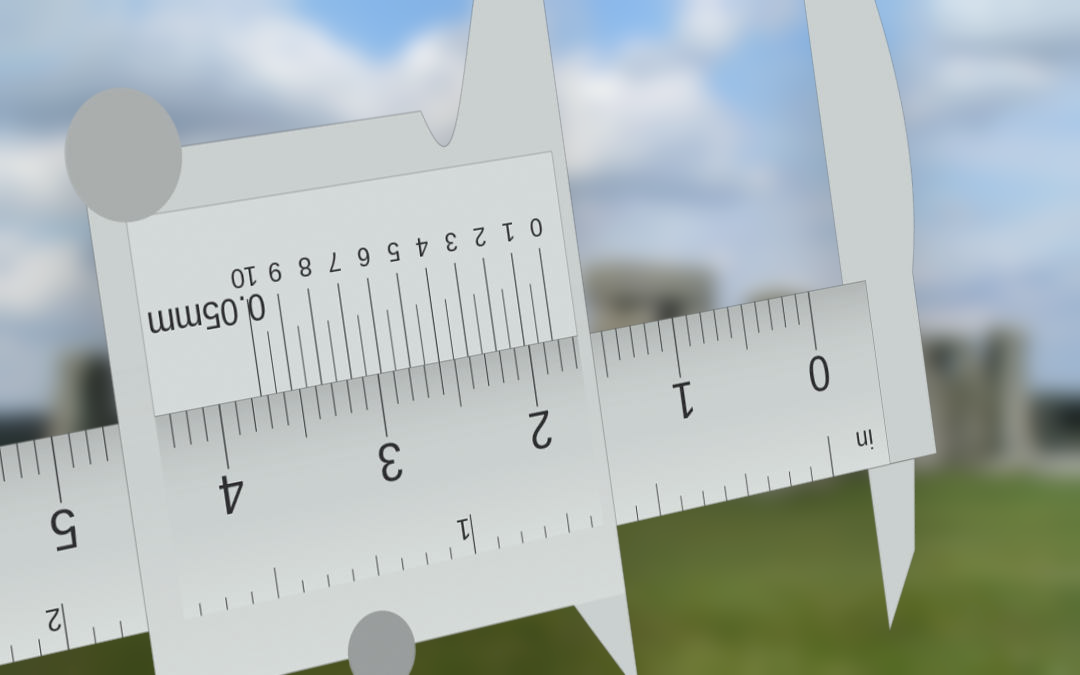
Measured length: 18.4 mm
